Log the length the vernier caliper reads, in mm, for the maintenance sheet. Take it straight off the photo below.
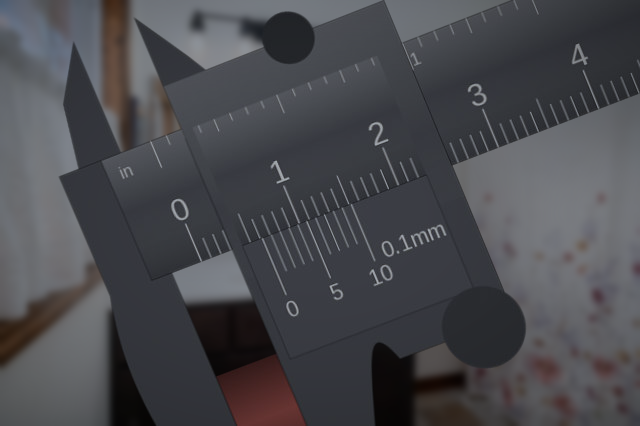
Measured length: 6.2 mm
